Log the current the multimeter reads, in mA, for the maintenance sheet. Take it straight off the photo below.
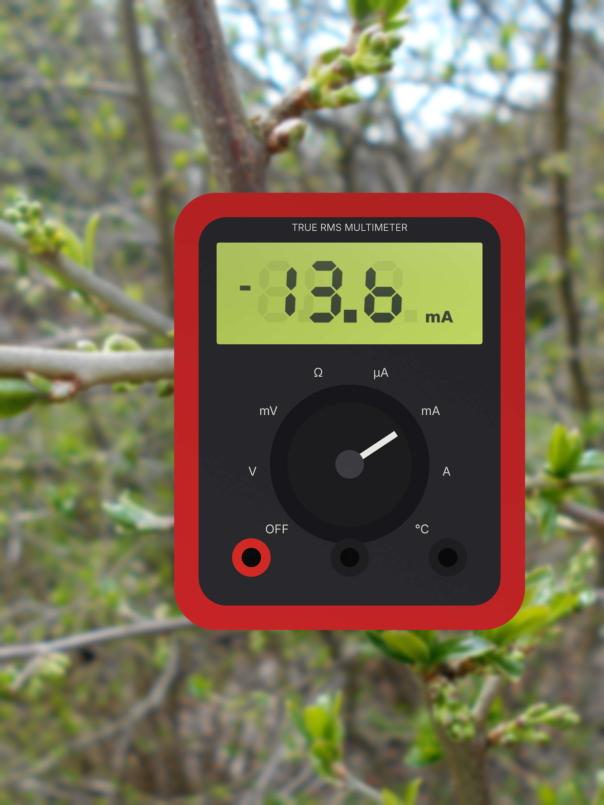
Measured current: -13.6 mA
